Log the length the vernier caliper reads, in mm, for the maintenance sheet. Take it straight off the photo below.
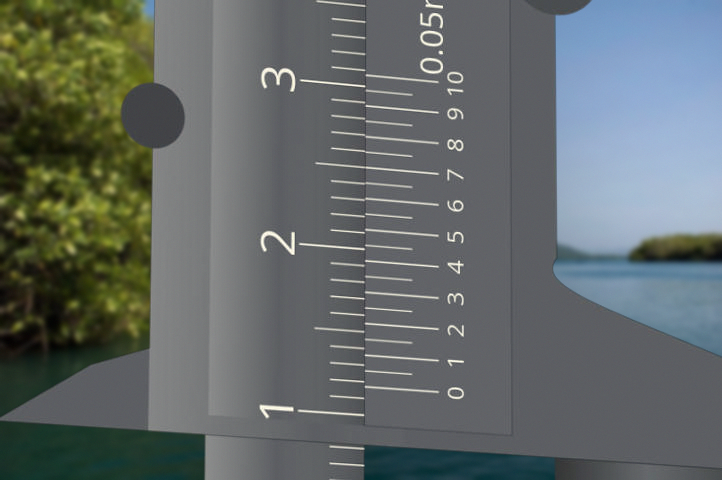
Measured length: 11.7 mm
